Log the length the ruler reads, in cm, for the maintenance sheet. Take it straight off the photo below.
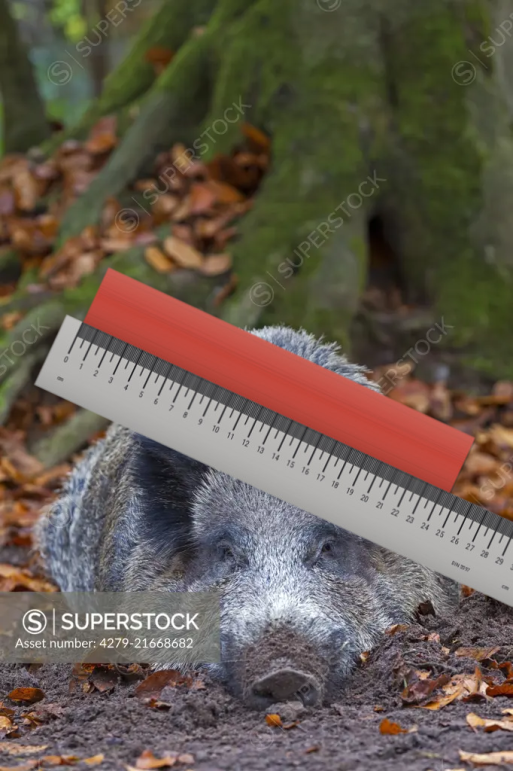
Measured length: 24.5 cm
